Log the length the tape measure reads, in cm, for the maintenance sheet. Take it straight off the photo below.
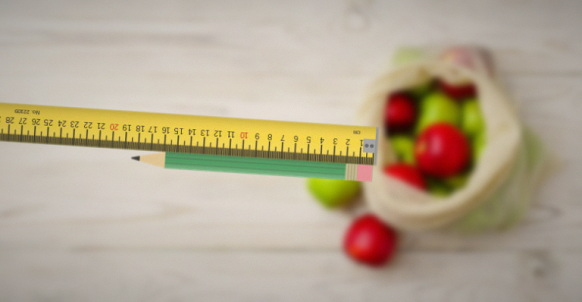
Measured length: 18.5 cm
